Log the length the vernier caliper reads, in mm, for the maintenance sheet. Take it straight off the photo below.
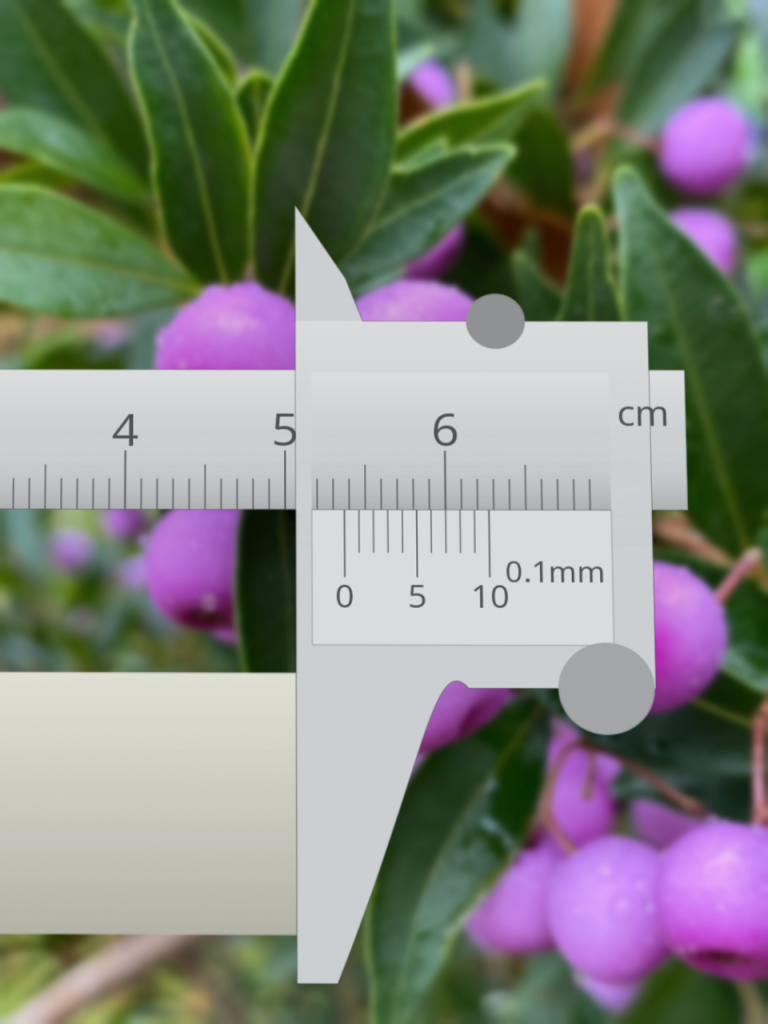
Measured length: 53.7 mm
